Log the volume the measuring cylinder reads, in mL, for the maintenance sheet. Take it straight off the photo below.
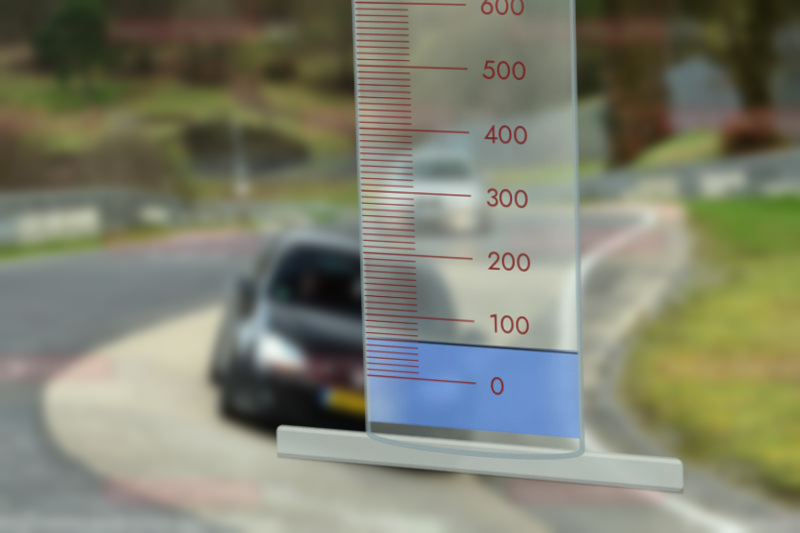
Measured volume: 60 mL
